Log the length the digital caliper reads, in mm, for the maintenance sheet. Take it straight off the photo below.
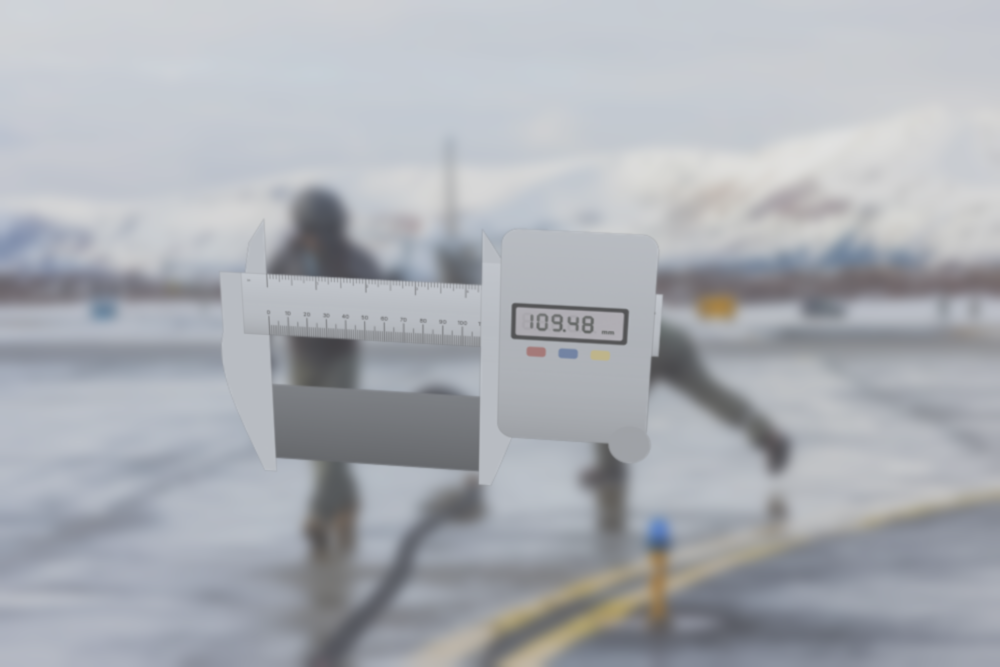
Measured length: 109.48 mm
